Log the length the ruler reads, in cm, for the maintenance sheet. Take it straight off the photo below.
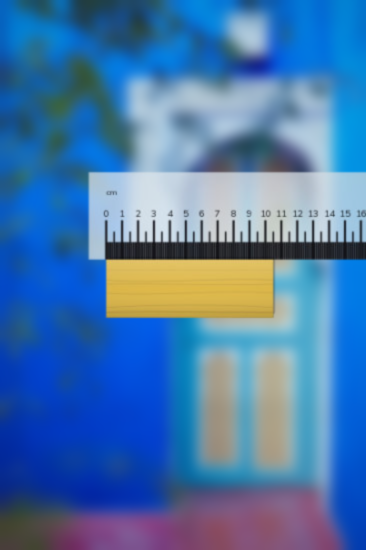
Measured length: 10.5 cm
